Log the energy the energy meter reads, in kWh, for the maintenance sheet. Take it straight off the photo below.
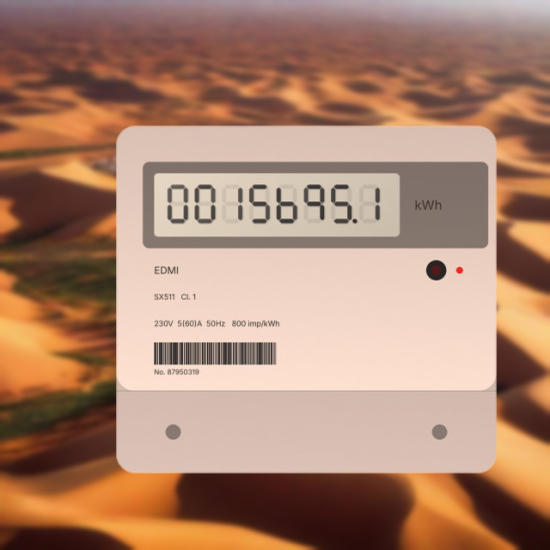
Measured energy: 15695.1 kWh
